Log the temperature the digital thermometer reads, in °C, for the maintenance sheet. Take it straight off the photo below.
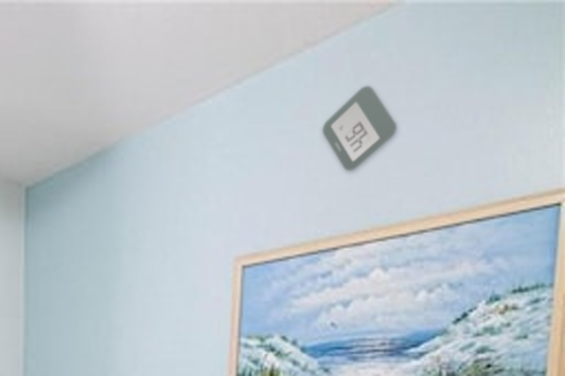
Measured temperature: 4.6 °C
